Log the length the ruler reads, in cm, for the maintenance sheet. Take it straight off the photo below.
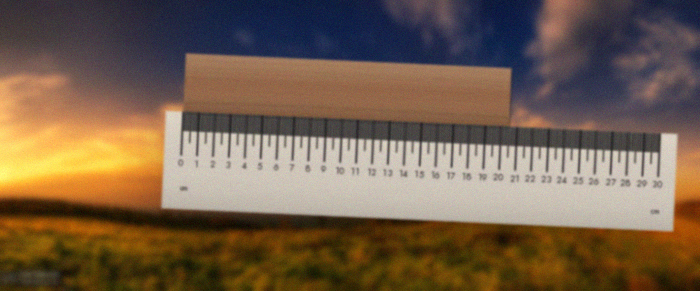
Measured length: 20.5 cm
